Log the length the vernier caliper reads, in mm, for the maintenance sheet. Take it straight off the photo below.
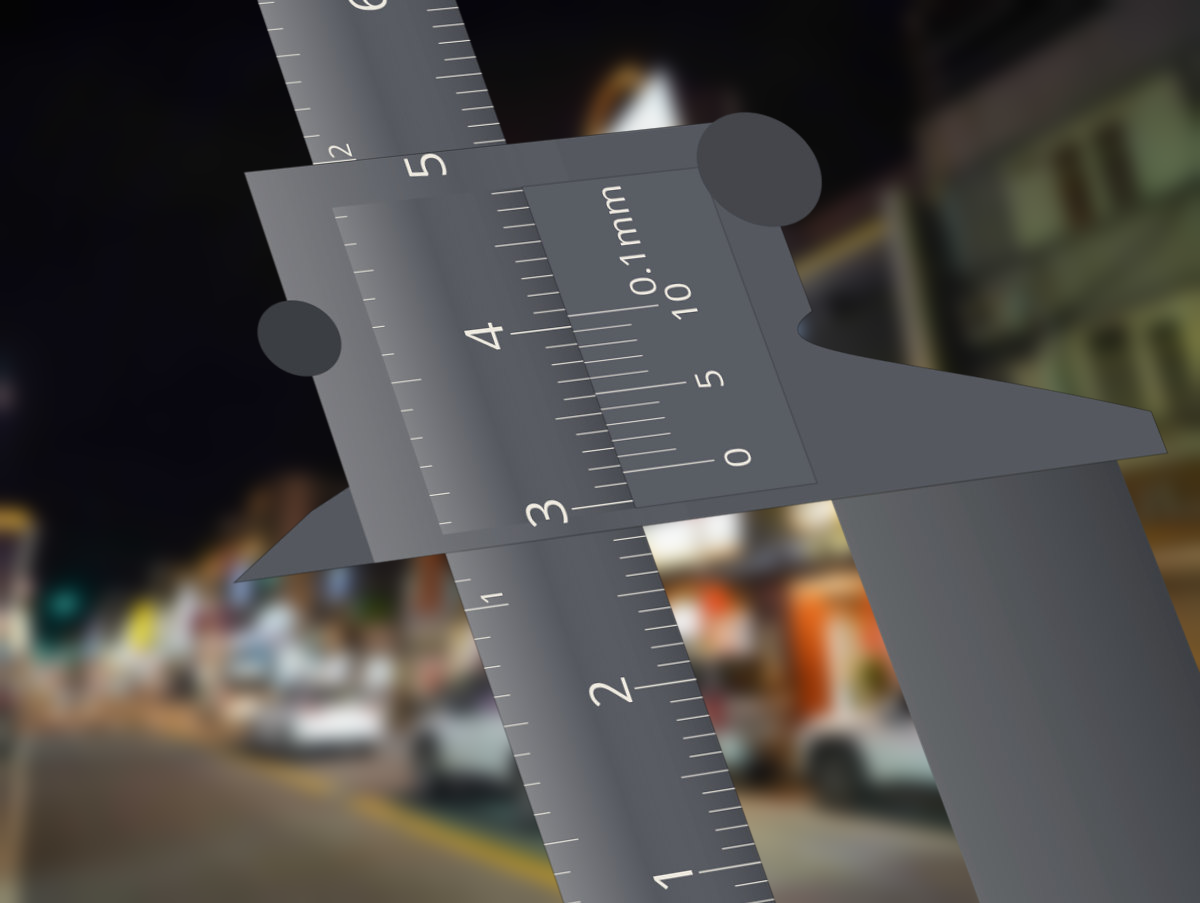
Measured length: 31.6 mm
